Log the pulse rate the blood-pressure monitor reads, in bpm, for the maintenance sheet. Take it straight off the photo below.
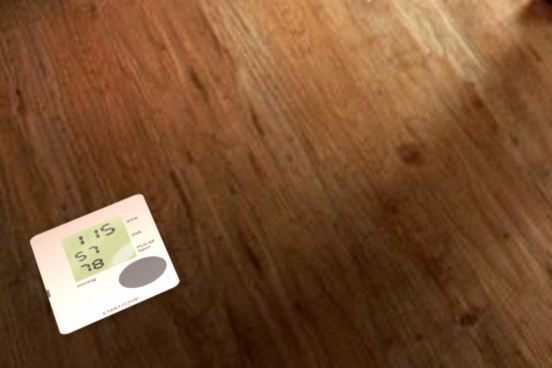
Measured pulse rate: 78 bpm
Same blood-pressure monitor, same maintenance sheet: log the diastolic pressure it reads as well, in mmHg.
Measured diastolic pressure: 57 mmHg
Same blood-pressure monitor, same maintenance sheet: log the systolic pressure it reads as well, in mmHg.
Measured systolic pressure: 115 mmHg
